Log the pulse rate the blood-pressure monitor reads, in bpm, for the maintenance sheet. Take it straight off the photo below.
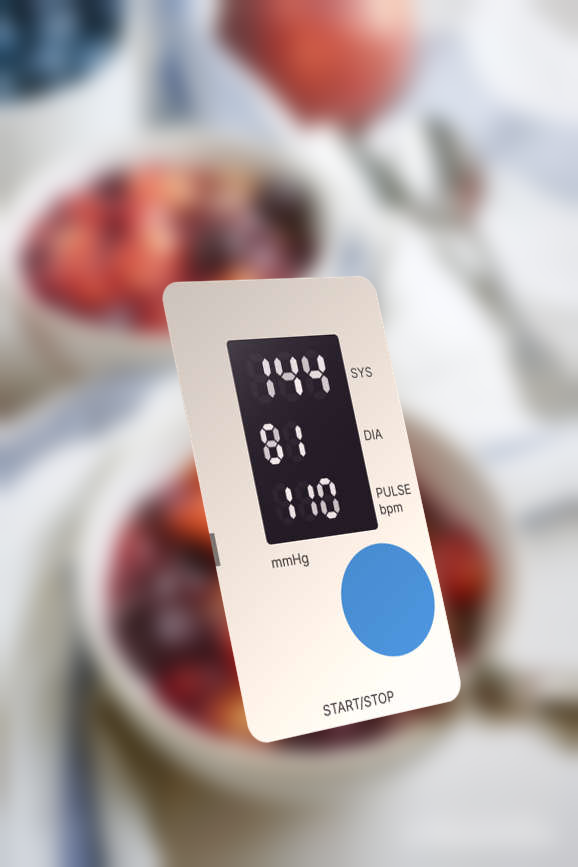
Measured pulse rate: 110 bpm
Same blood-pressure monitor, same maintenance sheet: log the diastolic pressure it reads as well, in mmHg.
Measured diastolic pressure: 81 mmHg
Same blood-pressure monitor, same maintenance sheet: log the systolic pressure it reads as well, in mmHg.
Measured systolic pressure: 144 mmHg
